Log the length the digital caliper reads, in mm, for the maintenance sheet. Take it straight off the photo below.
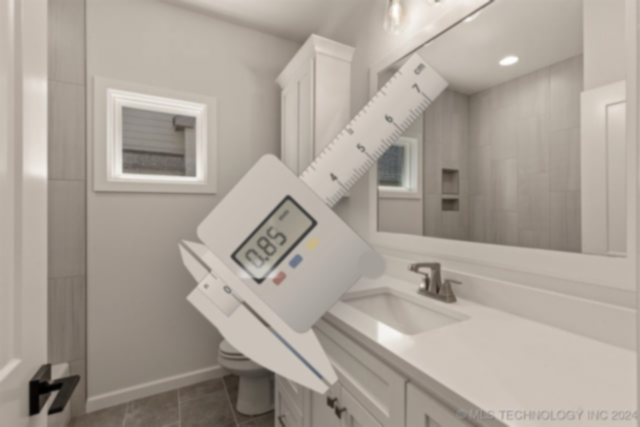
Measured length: 0.85 mm
